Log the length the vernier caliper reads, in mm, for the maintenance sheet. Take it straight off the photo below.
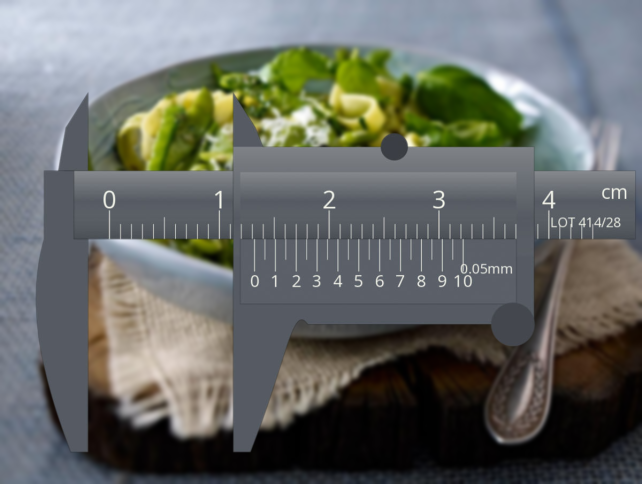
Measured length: 13.2 mm
